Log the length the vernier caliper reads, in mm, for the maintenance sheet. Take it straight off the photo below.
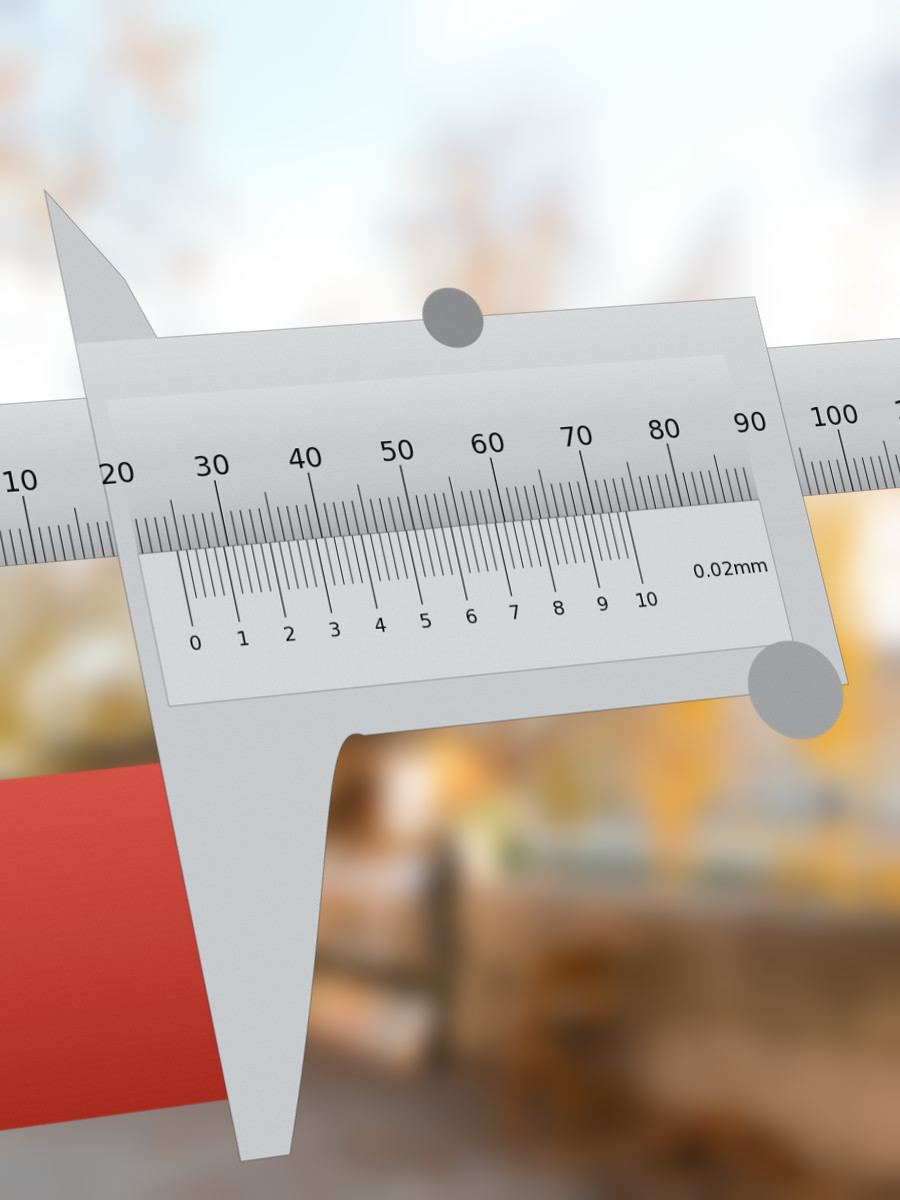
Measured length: 24.6 mm
